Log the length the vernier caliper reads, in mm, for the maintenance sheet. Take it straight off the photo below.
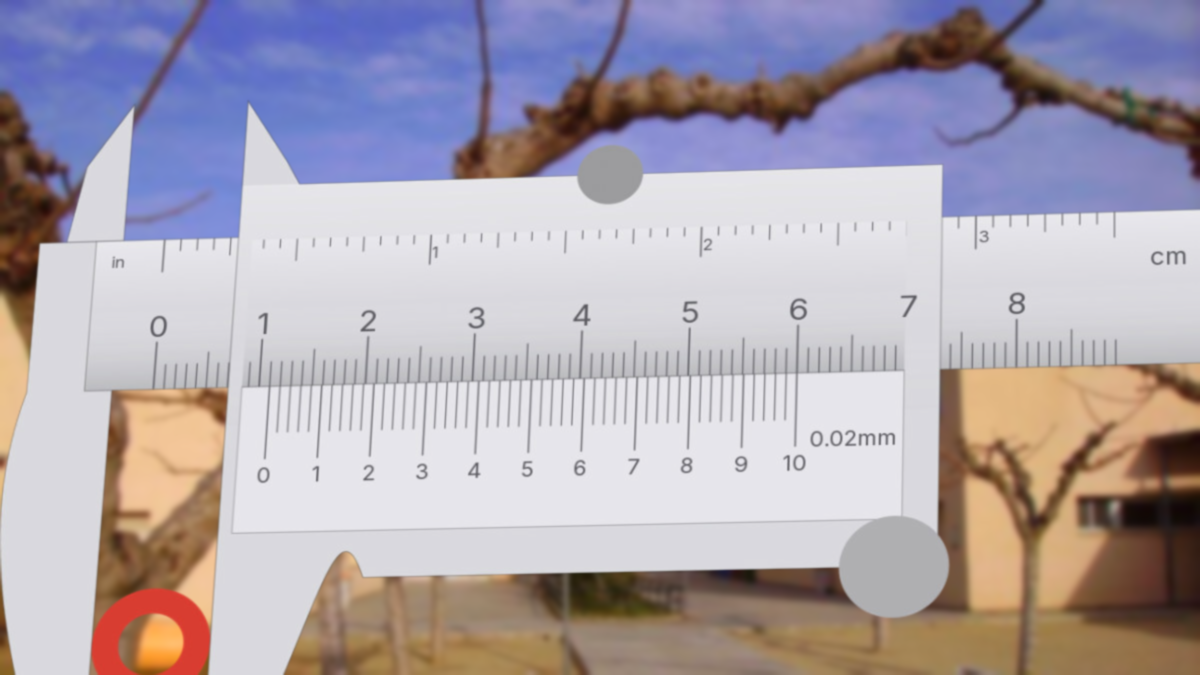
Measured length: 11.0 mm
